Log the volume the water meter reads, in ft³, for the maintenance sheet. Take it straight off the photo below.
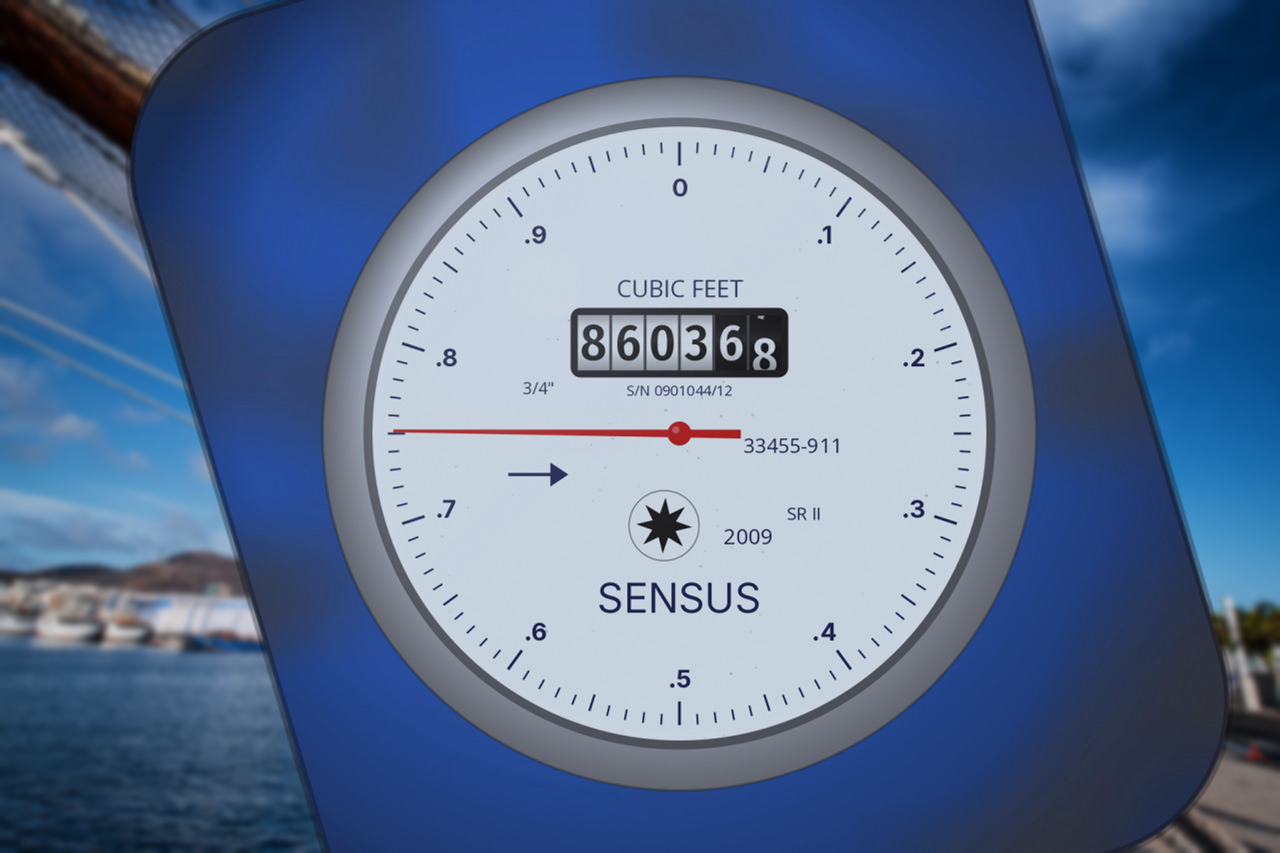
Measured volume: 860367.75 ft³
